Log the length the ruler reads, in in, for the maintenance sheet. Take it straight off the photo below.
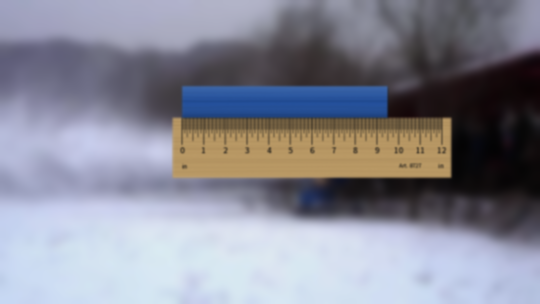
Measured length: 9.5 in
